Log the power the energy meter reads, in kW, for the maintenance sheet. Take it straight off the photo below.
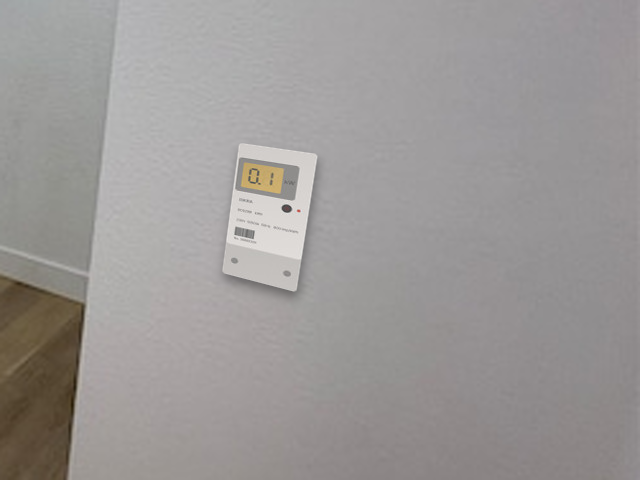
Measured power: 0.1 kW
